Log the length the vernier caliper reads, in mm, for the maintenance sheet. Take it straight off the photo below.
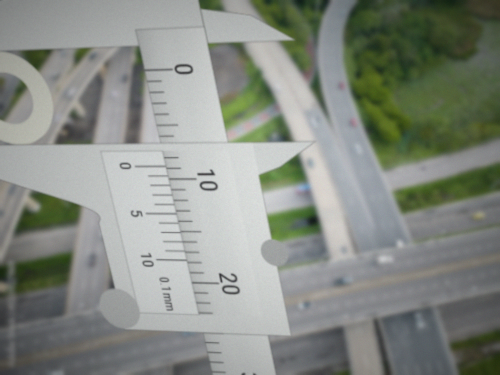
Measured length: 8.8 mm
